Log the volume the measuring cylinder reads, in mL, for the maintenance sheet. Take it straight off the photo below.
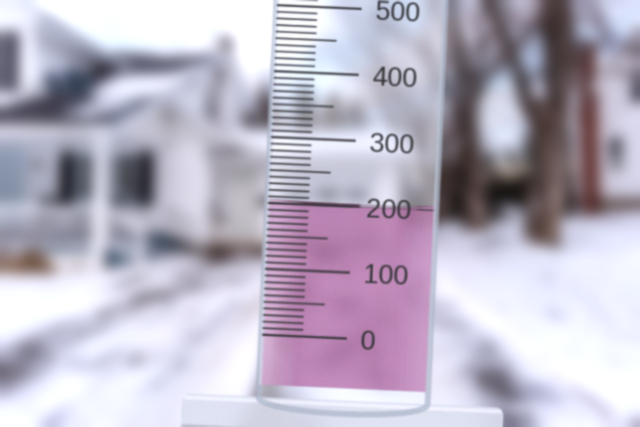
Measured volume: 200 mL
